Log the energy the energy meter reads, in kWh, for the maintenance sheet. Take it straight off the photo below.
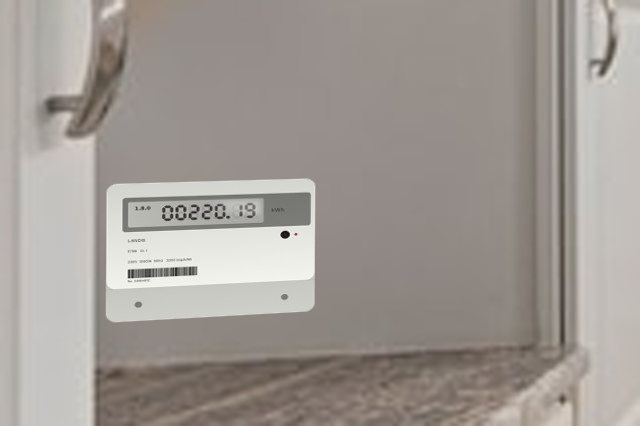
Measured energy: 220.19 kWh
